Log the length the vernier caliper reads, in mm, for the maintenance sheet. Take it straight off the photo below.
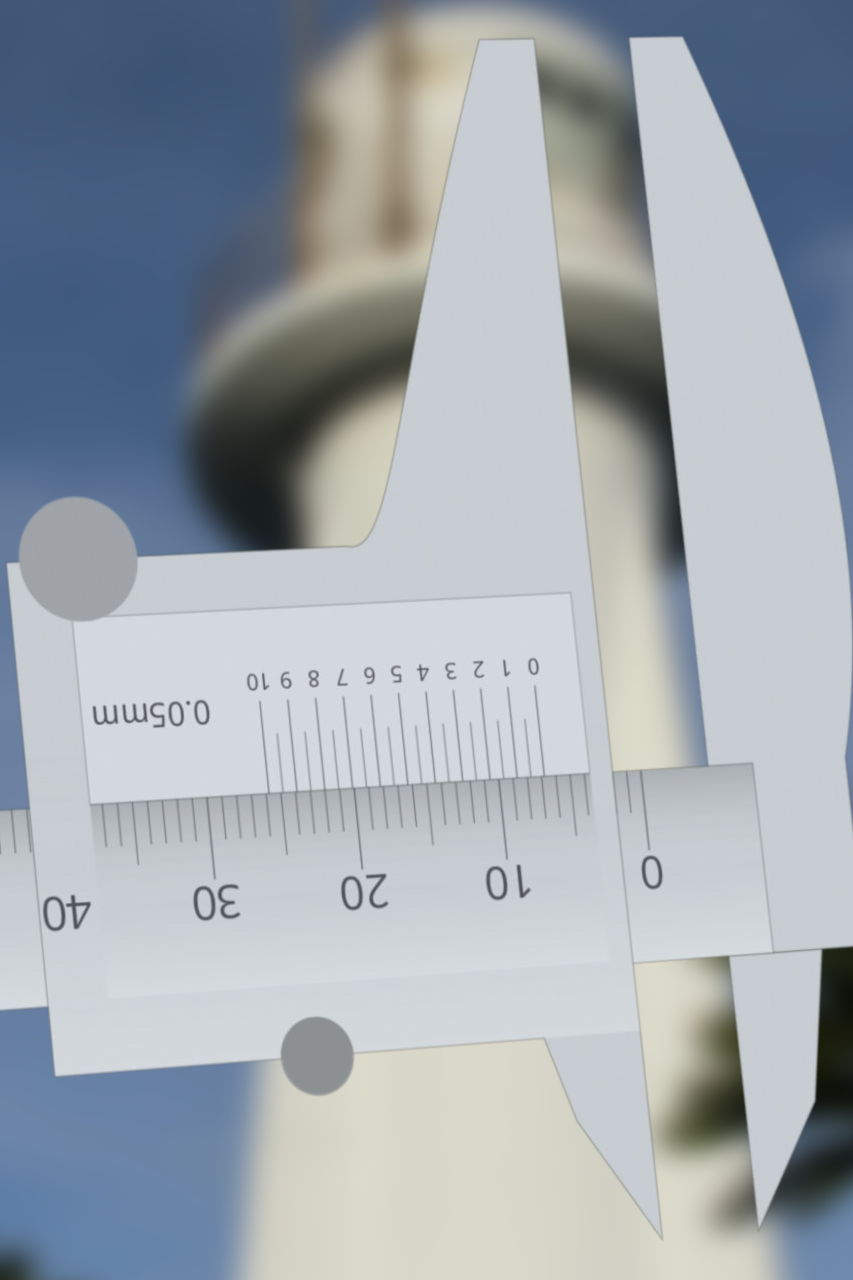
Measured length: 6.8 mm
